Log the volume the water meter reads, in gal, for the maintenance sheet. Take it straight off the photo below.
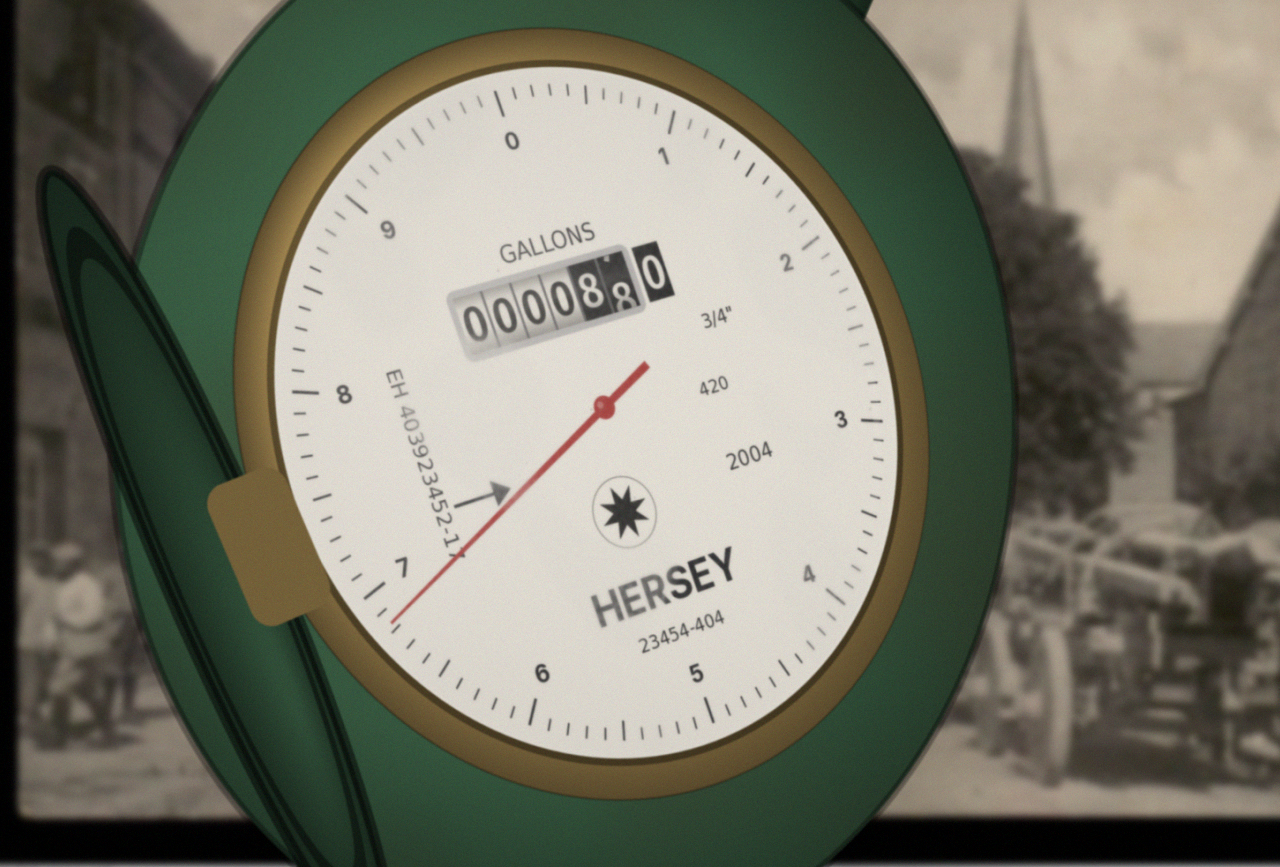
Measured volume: 876.8 gal
